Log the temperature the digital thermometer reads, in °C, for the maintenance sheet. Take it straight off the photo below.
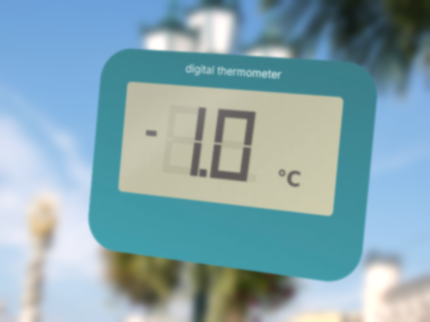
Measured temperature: -1.0 °C
